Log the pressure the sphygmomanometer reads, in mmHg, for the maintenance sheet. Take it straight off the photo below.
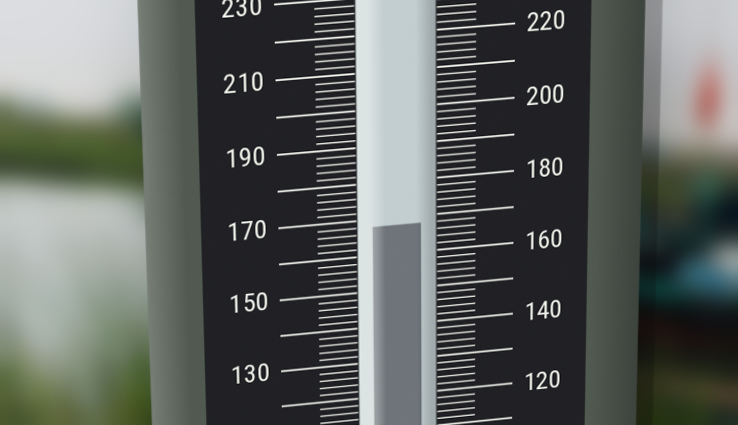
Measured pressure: 168 mmHg
